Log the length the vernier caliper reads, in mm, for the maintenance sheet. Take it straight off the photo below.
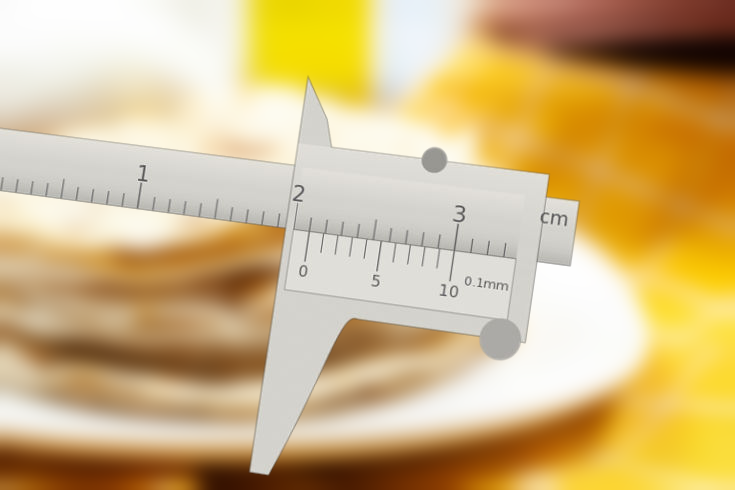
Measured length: 21.0 mm
